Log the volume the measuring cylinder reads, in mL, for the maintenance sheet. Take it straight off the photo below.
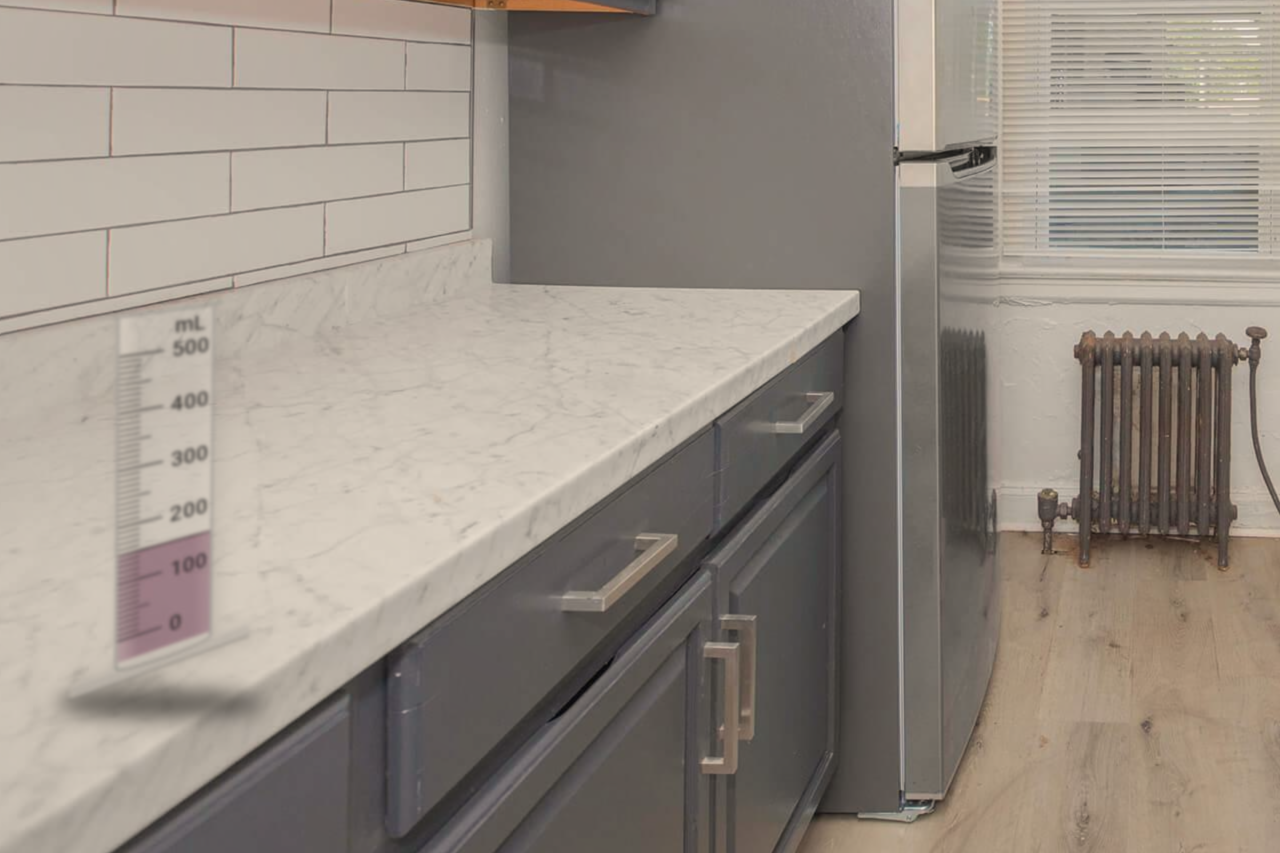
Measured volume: 150 mL
